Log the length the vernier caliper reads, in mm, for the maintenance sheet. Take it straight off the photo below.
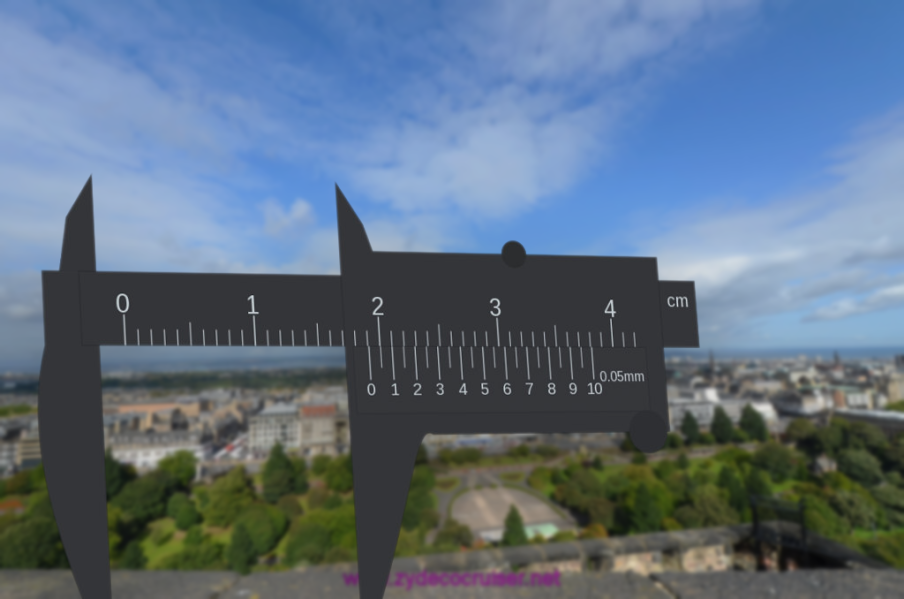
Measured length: 19.1 mm
